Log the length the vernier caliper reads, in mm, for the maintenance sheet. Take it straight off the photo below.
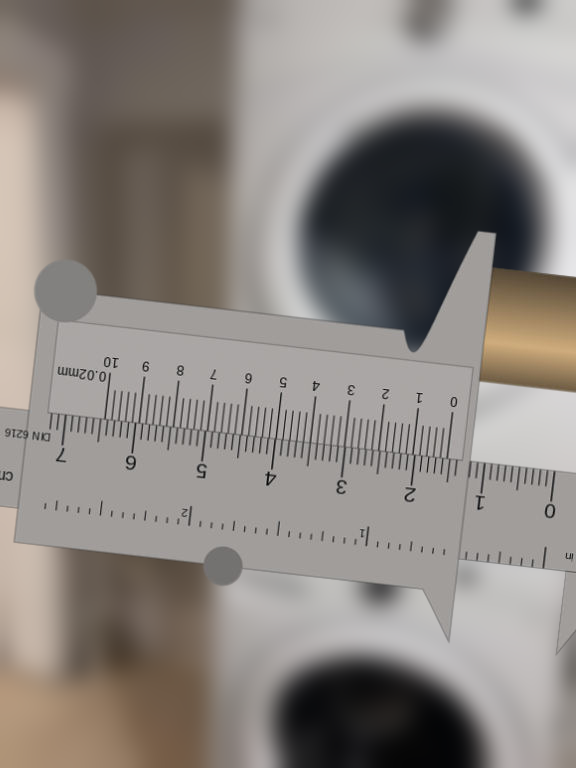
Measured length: 15.4 mm
